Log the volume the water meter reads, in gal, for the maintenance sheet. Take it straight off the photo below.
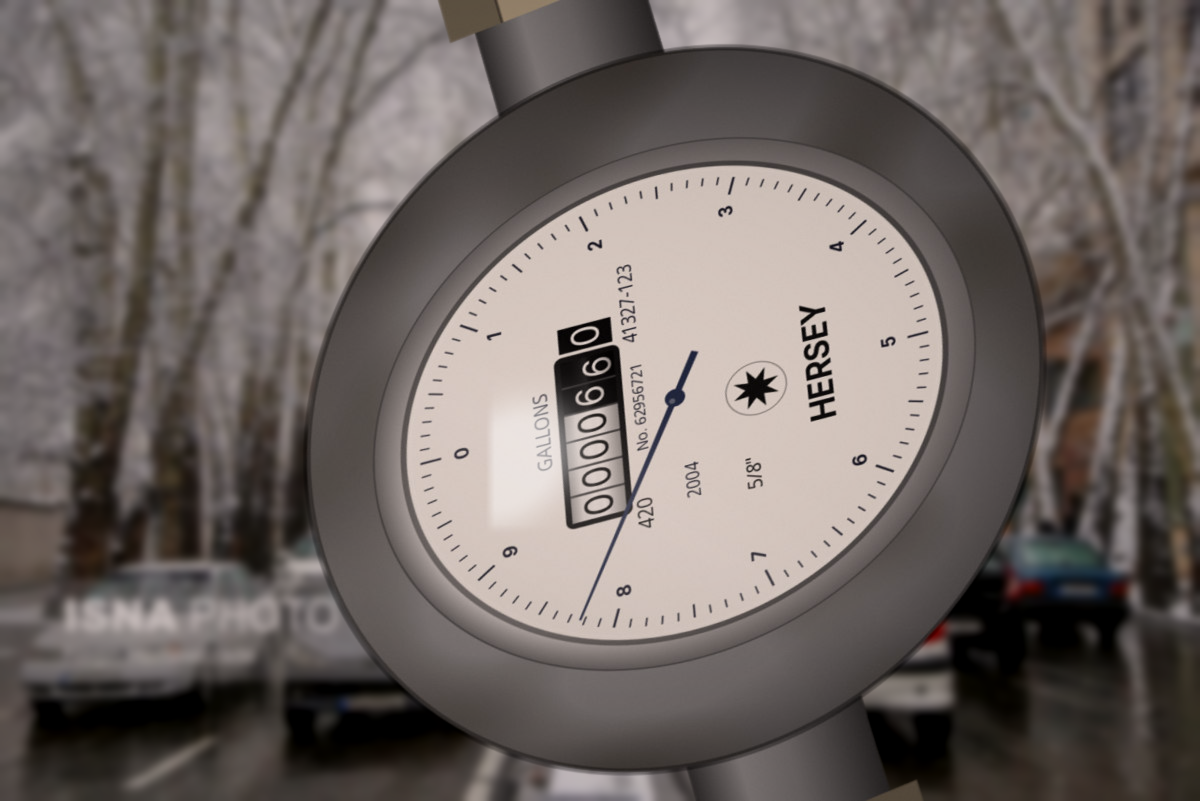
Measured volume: 658.2 gal
